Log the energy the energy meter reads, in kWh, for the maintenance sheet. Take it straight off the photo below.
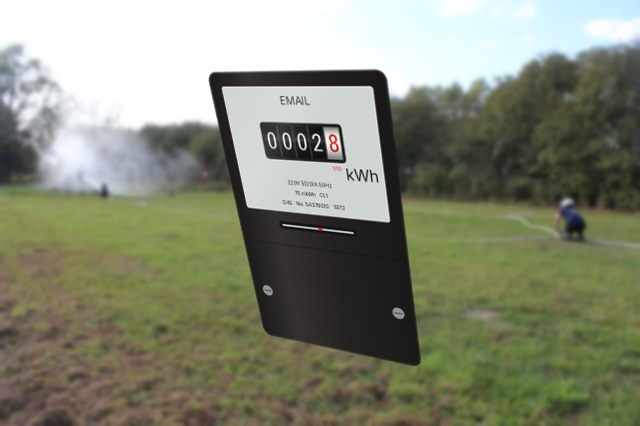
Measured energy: 2.8 kWh
